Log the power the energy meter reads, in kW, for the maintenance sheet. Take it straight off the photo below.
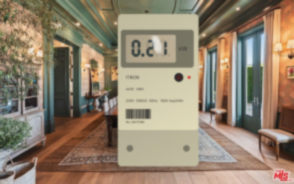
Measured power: 0.21 kW
